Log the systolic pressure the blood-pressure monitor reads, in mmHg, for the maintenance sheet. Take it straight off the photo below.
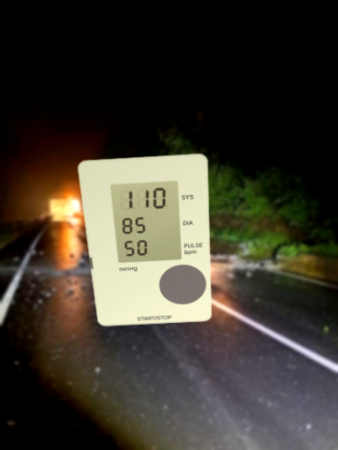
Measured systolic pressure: 110 mmHg
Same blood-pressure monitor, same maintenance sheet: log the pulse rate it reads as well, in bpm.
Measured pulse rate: 50 bpm
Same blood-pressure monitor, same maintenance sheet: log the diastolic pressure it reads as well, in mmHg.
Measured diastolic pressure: 85 mmHg
